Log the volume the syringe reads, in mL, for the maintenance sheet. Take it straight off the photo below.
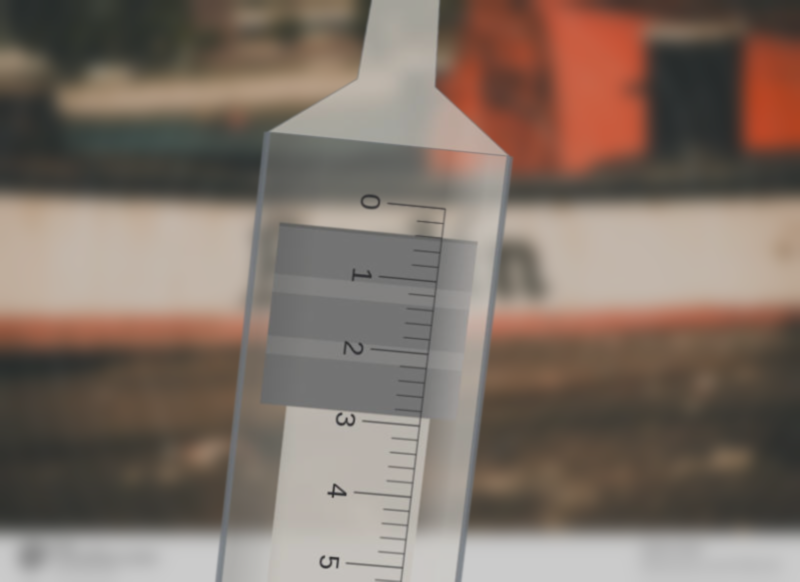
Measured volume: 0.4 mL
